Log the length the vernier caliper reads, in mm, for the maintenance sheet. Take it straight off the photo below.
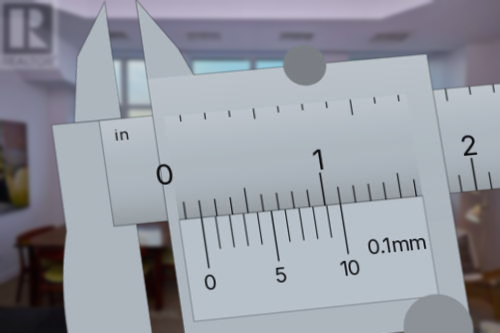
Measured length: 2.0 mm
